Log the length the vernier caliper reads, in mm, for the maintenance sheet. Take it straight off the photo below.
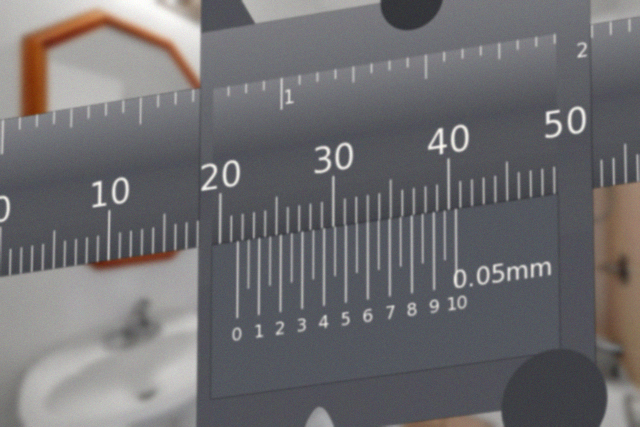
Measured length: 21.6 mm
